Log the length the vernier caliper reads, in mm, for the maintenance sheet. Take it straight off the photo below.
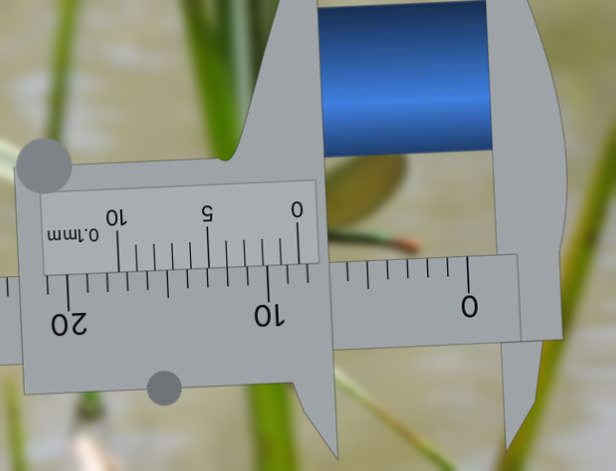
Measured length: 8.4 mm
